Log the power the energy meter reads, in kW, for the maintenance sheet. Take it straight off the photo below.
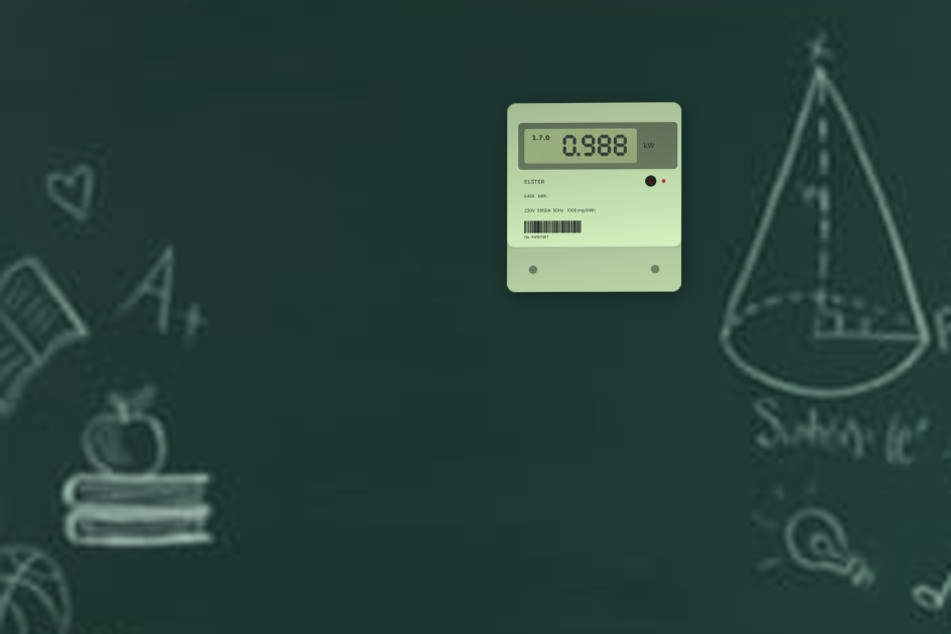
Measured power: 0.988 kW
